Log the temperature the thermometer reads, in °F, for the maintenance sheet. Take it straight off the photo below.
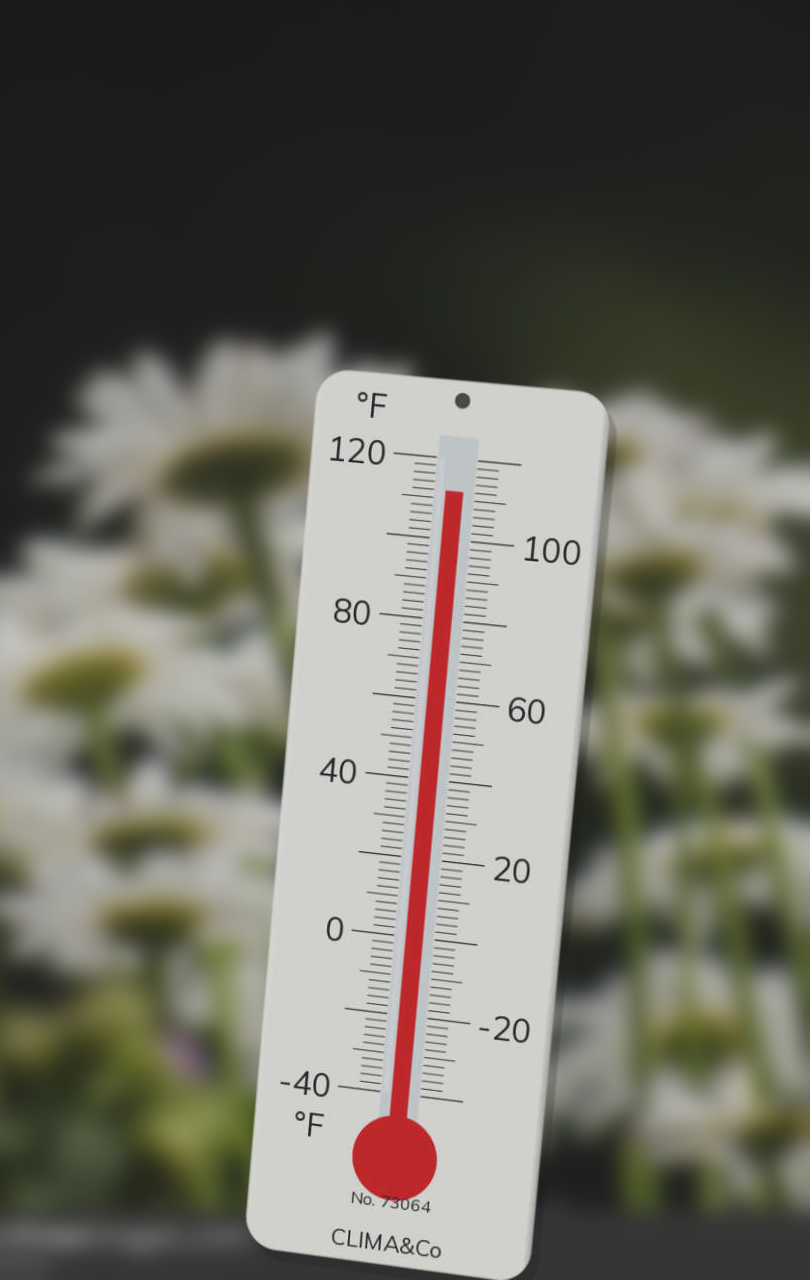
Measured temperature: 112 °F
